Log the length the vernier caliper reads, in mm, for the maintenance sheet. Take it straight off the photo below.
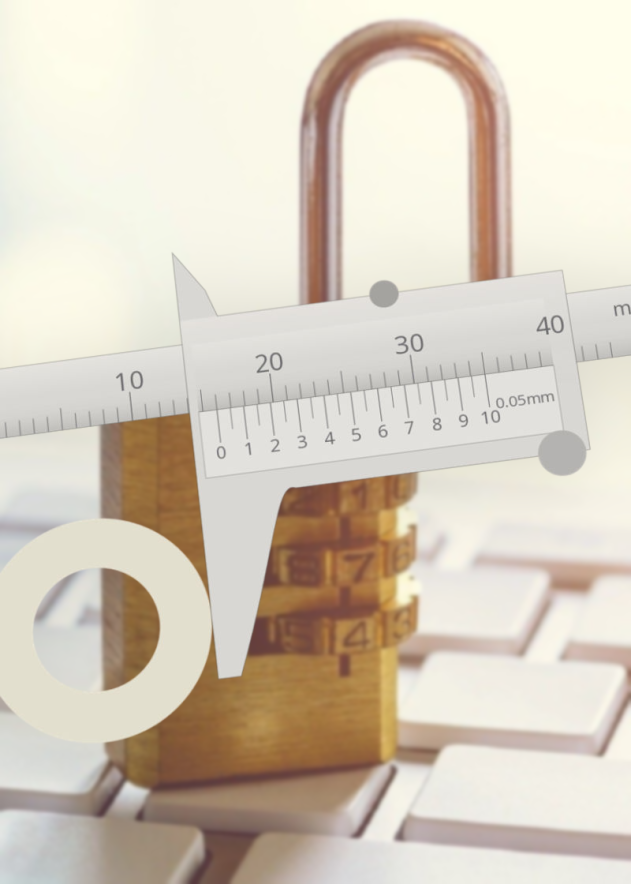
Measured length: 16.0 mm
